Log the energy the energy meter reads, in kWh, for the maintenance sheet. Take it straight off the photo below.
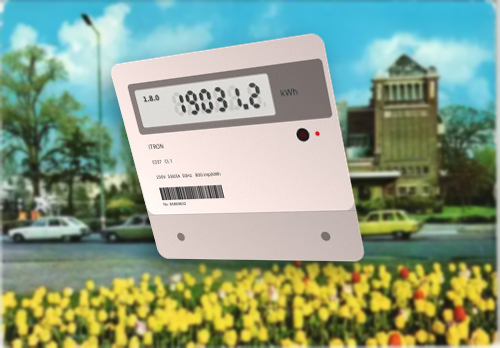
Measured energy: 19031.2 kWh
